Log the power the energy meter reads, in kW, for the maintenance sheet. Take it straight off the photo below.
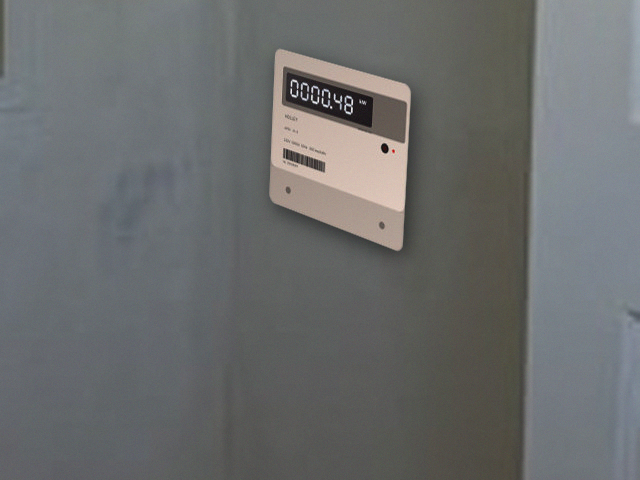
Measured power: 0.48 kW
